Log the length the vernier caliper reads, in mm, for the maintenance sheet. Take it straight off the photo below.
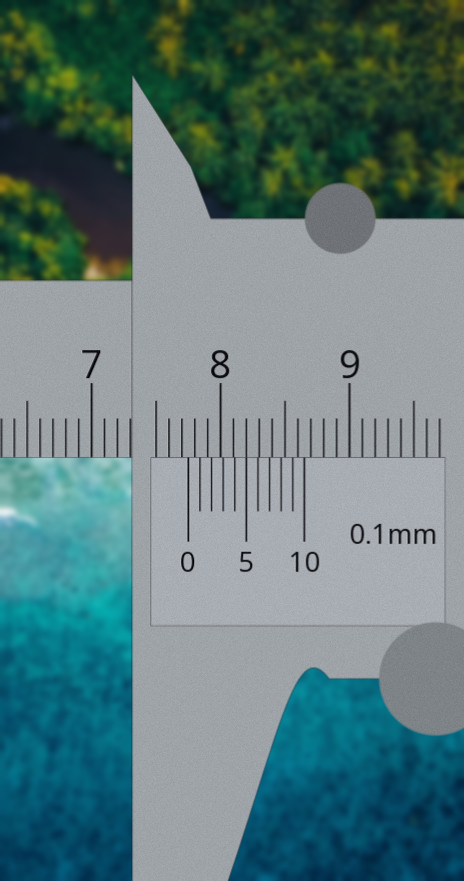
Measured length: 77.5 mm
